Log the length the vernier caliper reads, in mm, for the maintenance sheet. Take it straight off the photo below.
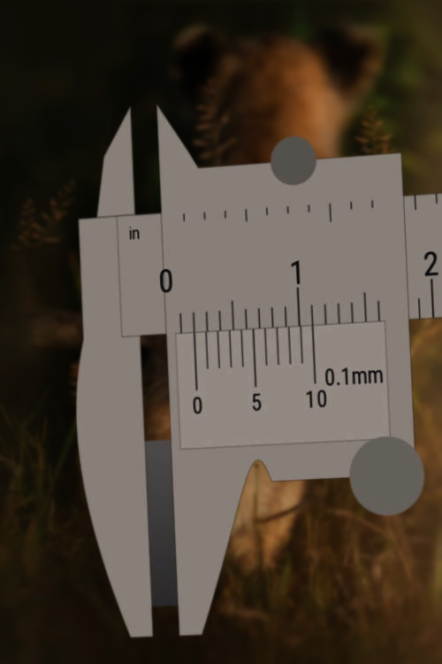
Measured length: 2.0 mm
